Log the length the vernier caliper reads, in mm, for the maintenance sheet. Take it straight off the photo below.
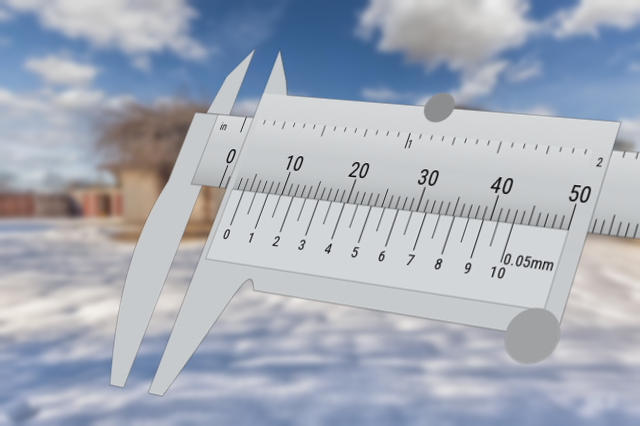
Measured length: 4.0 mm
